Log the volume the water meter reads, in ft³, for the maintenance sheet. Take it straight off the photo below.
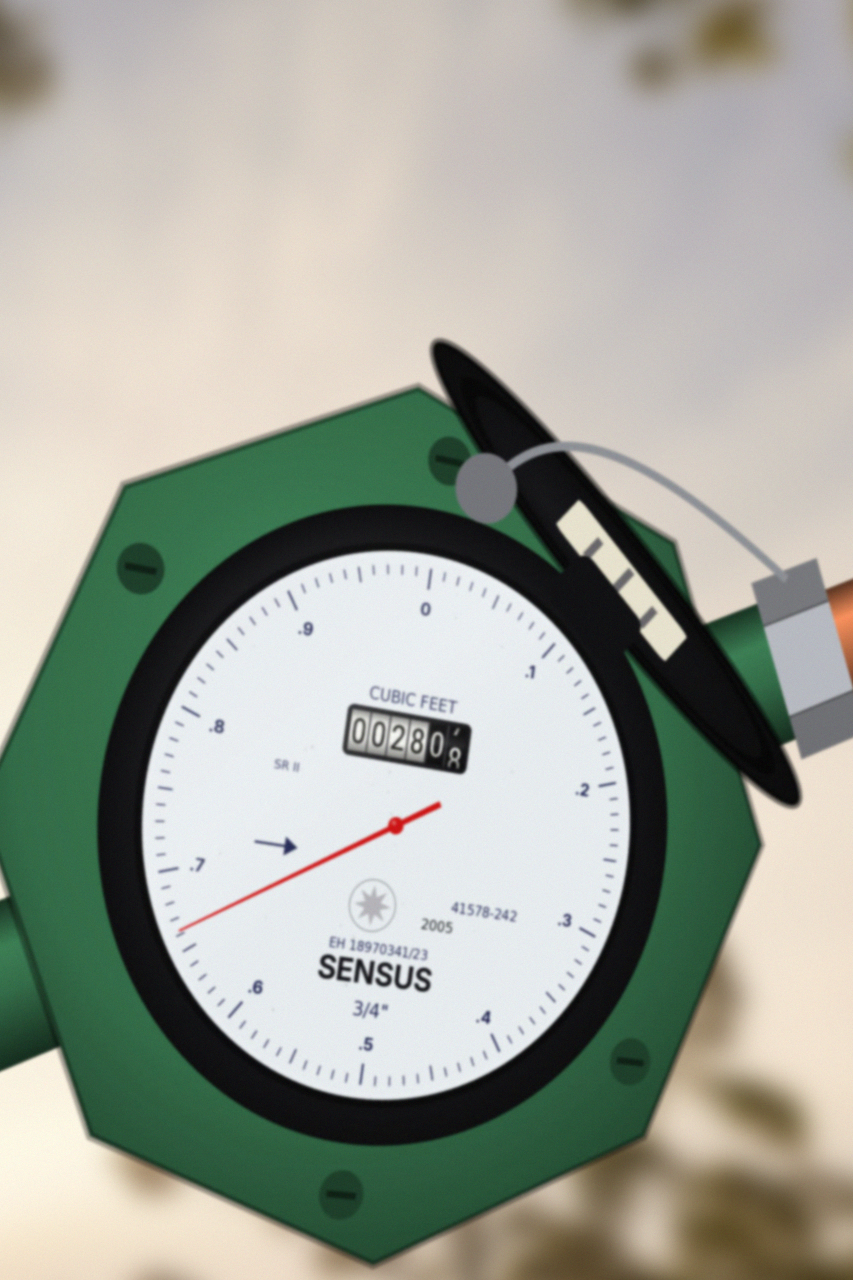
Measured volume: 2807.66 ft³
